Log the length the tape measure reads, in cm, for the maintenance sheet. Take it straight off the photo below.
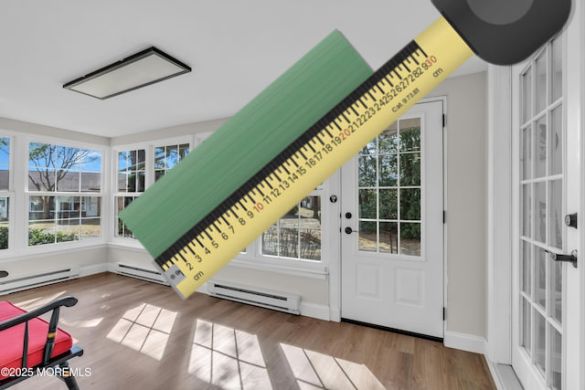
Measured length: 25.5 cm
